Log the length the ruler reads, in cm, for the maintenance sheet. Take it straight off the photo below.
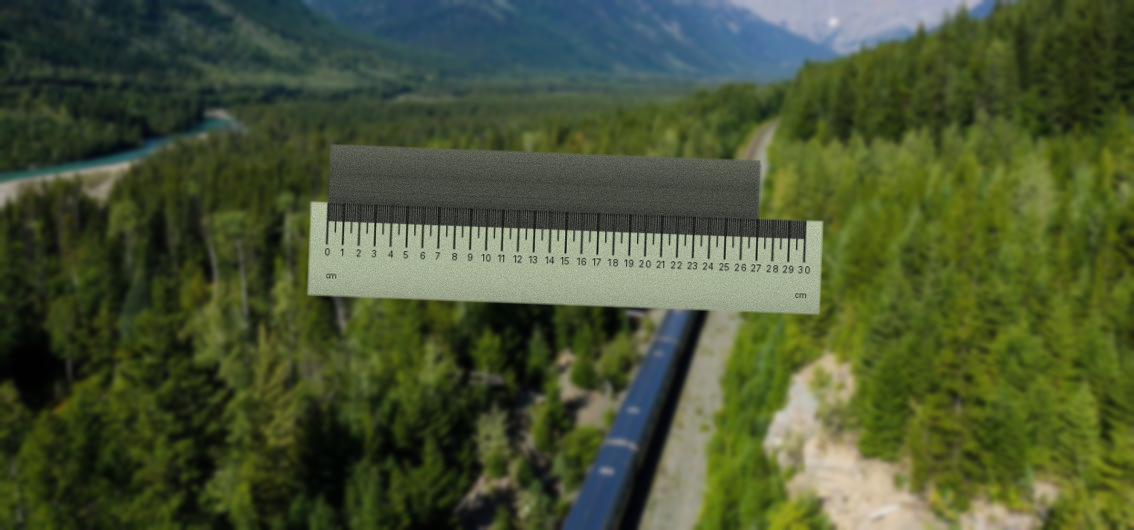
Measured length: 27 cm
